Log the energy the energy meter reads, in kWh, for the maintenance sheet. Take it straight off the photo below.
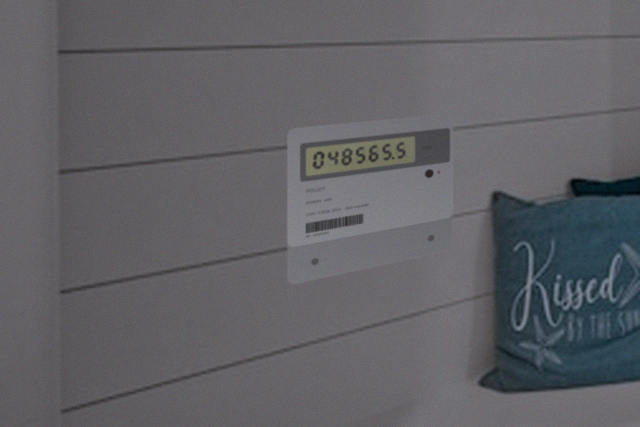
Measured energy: 48565.5 kWh
